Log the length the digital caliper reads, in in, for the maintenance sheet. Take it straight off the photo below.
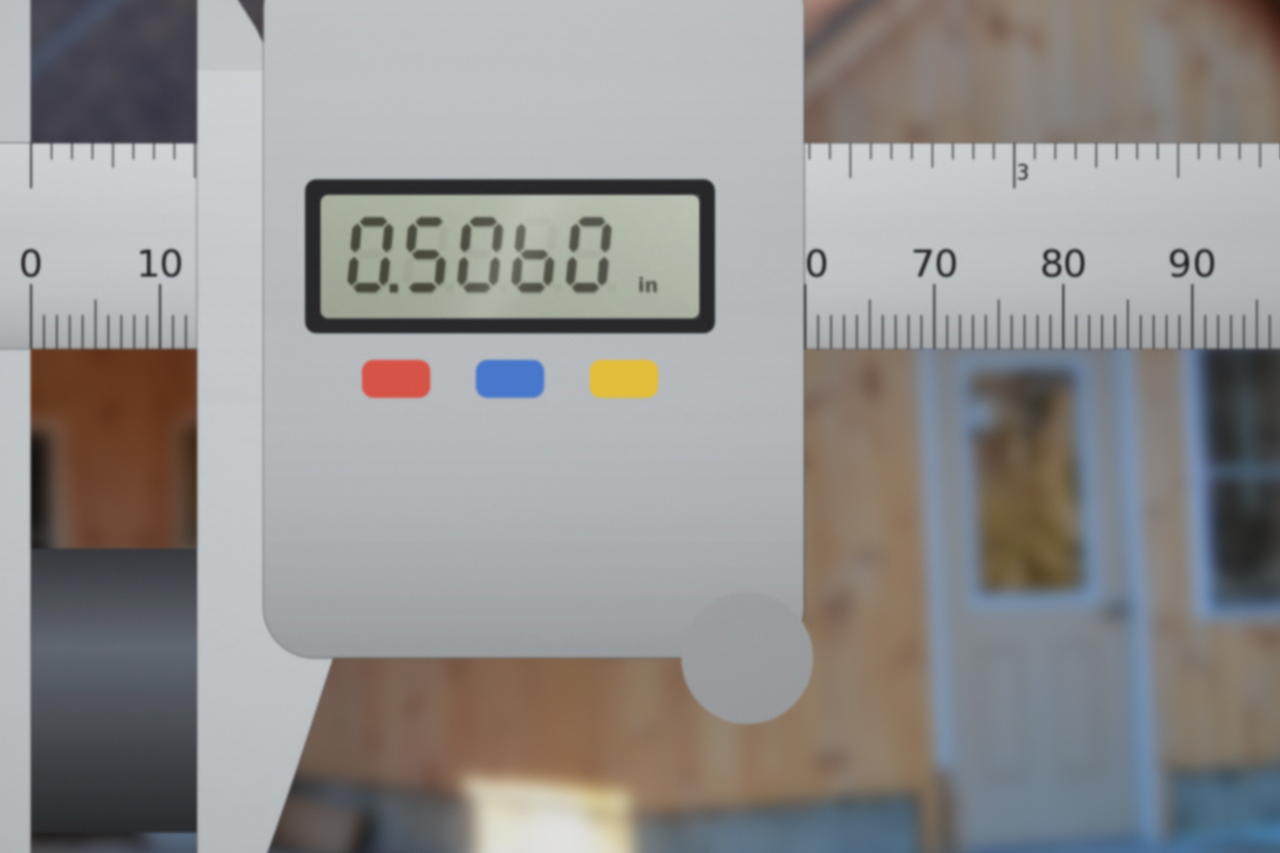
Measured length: 0.5060 in
